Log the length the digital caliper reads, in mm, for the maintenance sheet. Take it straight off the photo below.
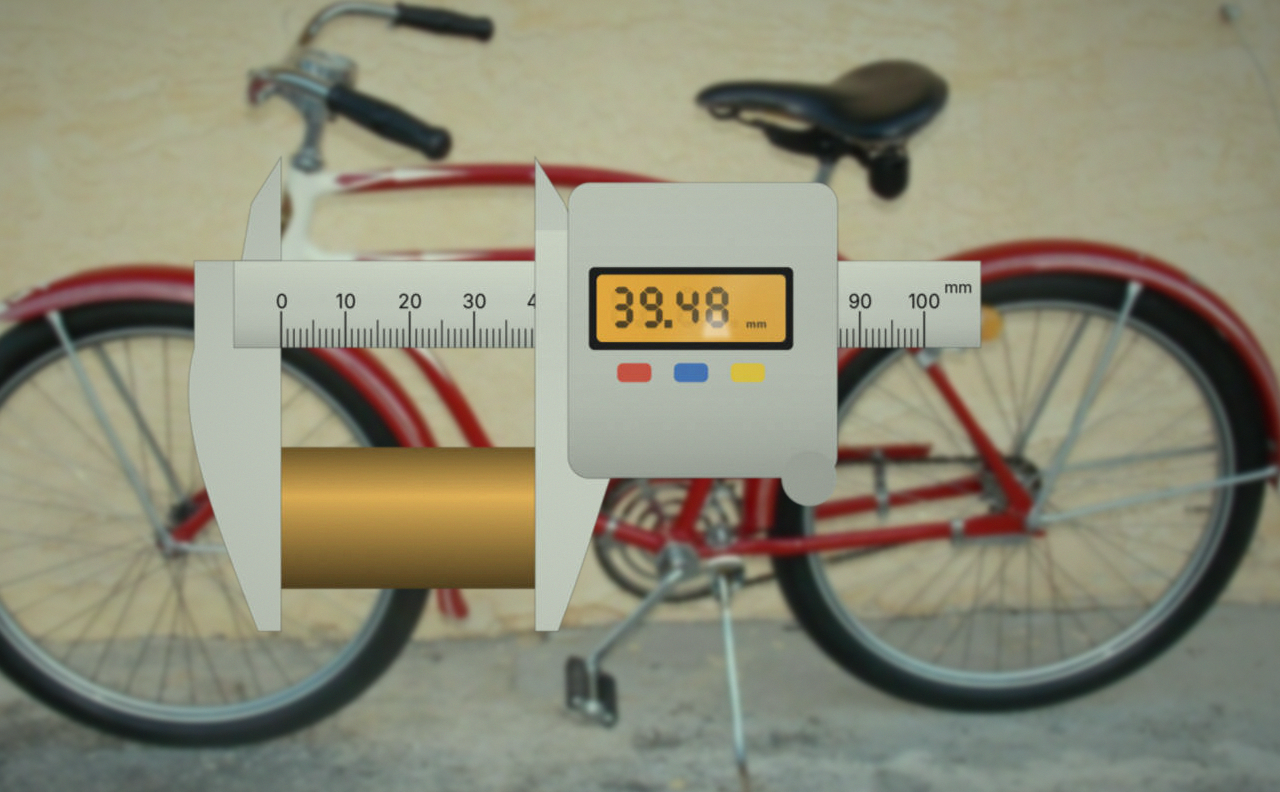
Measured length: 39.48 mm
